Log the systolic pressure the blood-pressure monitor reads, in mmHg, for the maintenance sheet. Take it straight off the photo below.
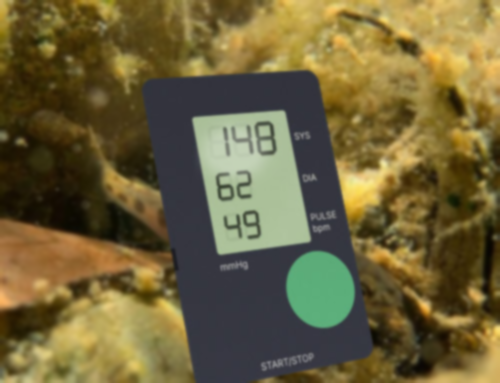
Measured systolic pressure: 148 mmHg
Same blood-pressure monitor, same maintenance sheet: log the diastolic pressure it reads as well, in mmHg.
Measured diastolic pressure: 62 mmHg
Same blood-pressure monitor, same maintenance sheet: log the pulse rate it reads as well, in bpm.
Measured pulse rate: 49 bpm
